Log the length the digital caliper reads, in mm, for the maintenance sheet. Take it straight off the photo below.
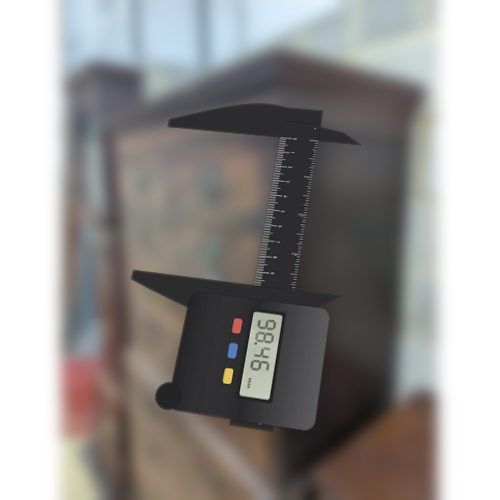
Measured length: 98.46 mm
